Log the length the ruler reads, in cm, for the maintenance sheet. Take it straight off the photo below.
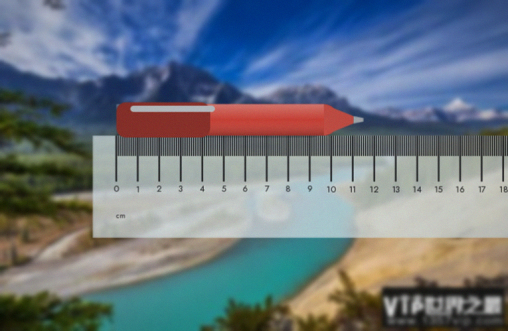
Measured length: 11.5 cm
